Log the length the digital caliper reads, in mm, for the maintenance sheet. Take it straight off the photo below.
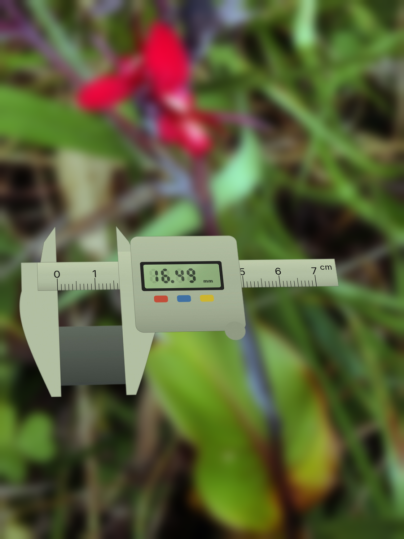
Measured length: 16.49 mm
